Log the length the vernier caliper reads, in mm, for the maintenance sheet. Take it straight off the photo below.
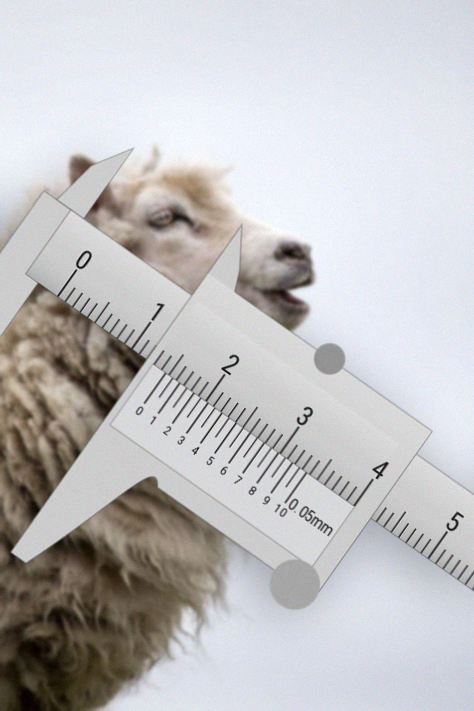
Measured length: 14.6 mm
